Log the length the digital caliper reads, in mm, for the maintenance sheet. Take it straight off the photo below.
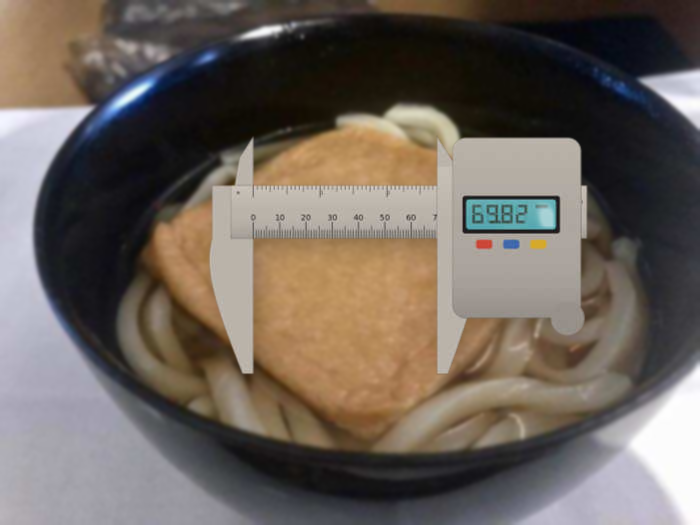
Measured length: 69.82 mm
